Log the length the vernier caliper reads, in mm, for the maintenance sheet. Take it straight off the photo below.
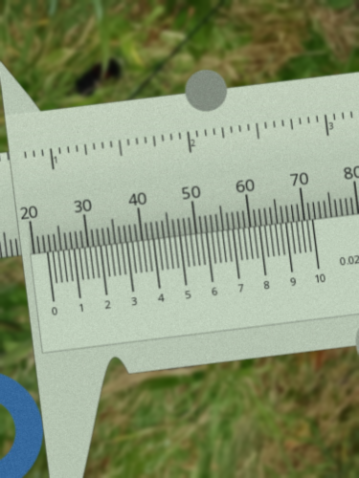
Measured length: 22.5 mm
